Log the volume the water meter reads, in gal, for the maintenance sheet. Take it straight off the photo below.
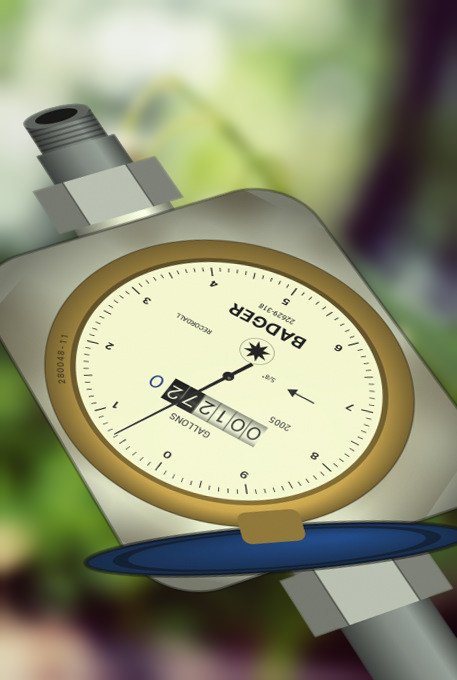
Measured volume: 12720.6 gal
